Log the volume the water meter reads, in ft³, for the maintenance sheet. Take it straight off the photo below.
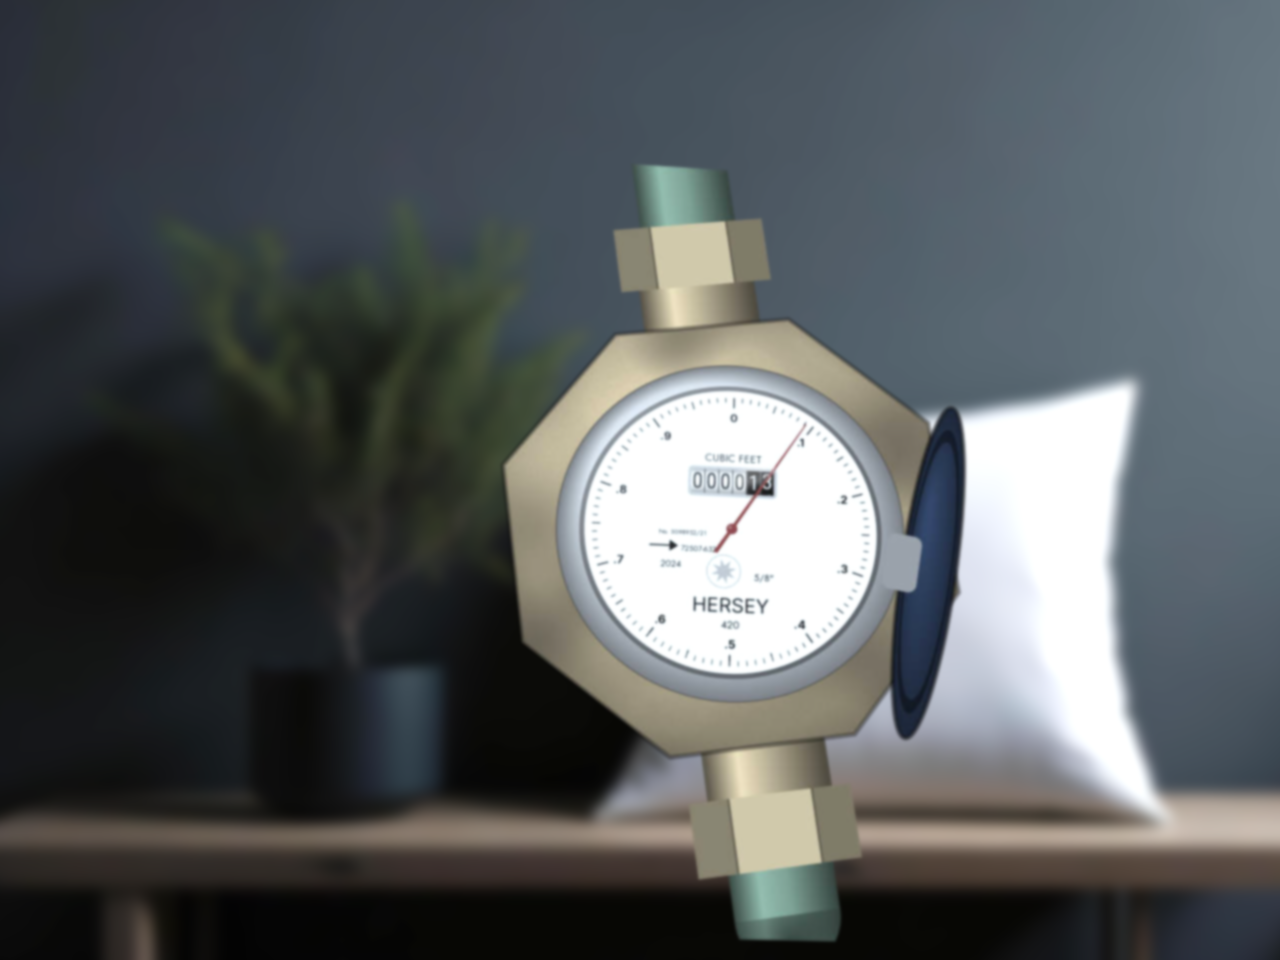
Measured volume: 13.09 ft³
